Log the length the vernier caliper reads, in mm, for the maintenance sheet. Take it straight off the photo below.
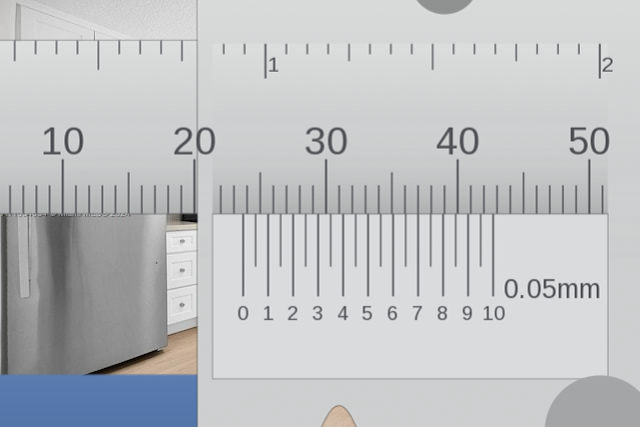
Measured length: 23.7 mm
